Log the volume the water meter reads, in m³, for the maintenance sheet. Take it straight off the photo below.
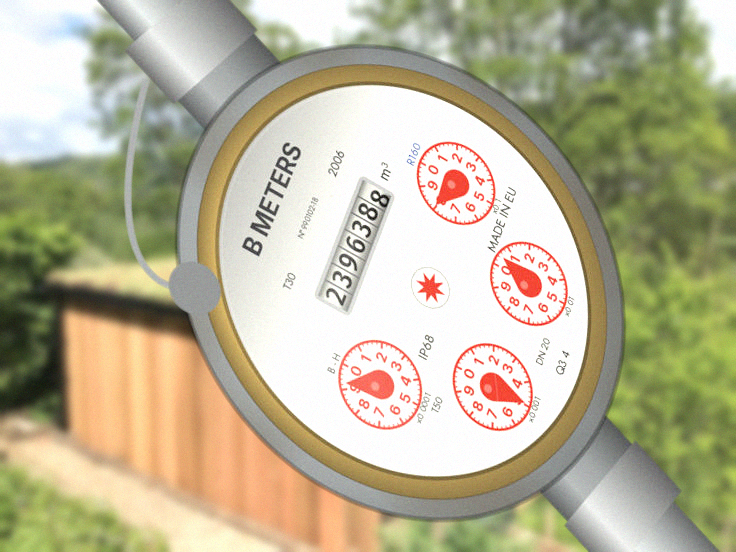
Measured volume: 2396387.8049 m³
